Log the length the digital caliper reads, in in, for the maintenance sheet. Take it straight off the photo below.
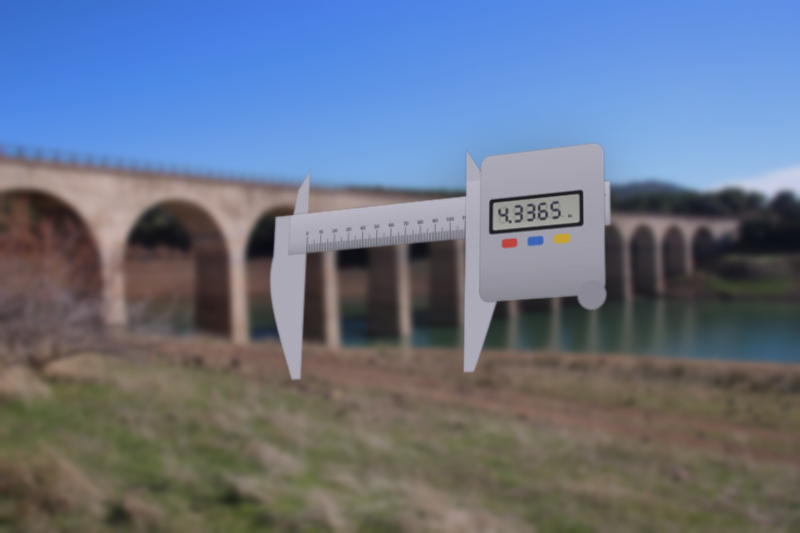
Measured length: 4.3365 in
